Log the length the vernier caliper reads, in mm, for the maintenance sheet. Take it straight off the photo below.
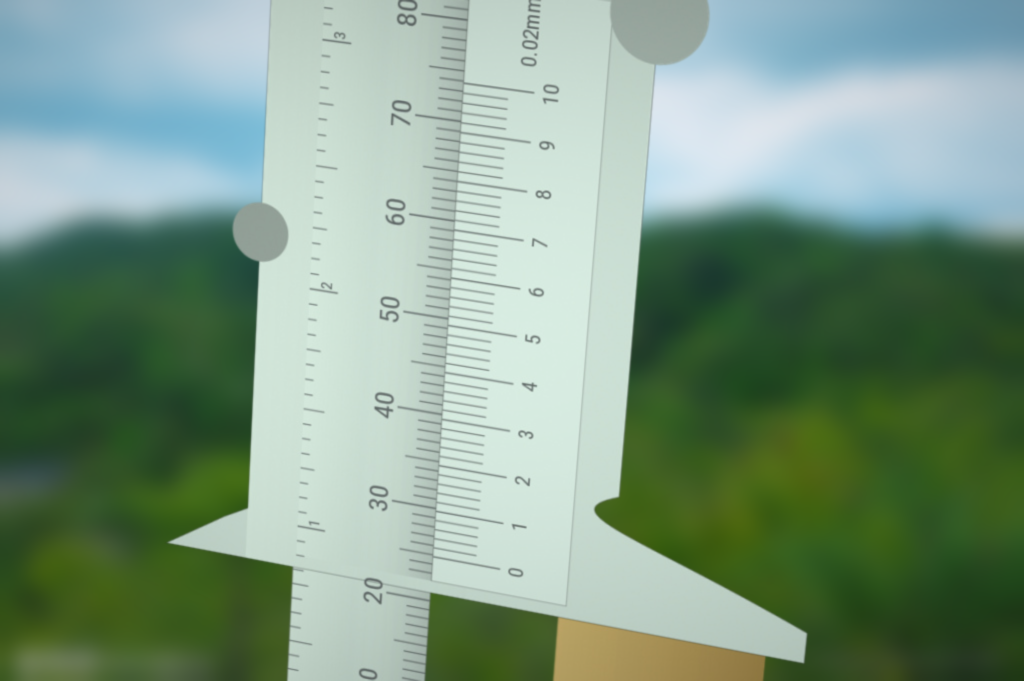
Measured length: 24.8 mm
